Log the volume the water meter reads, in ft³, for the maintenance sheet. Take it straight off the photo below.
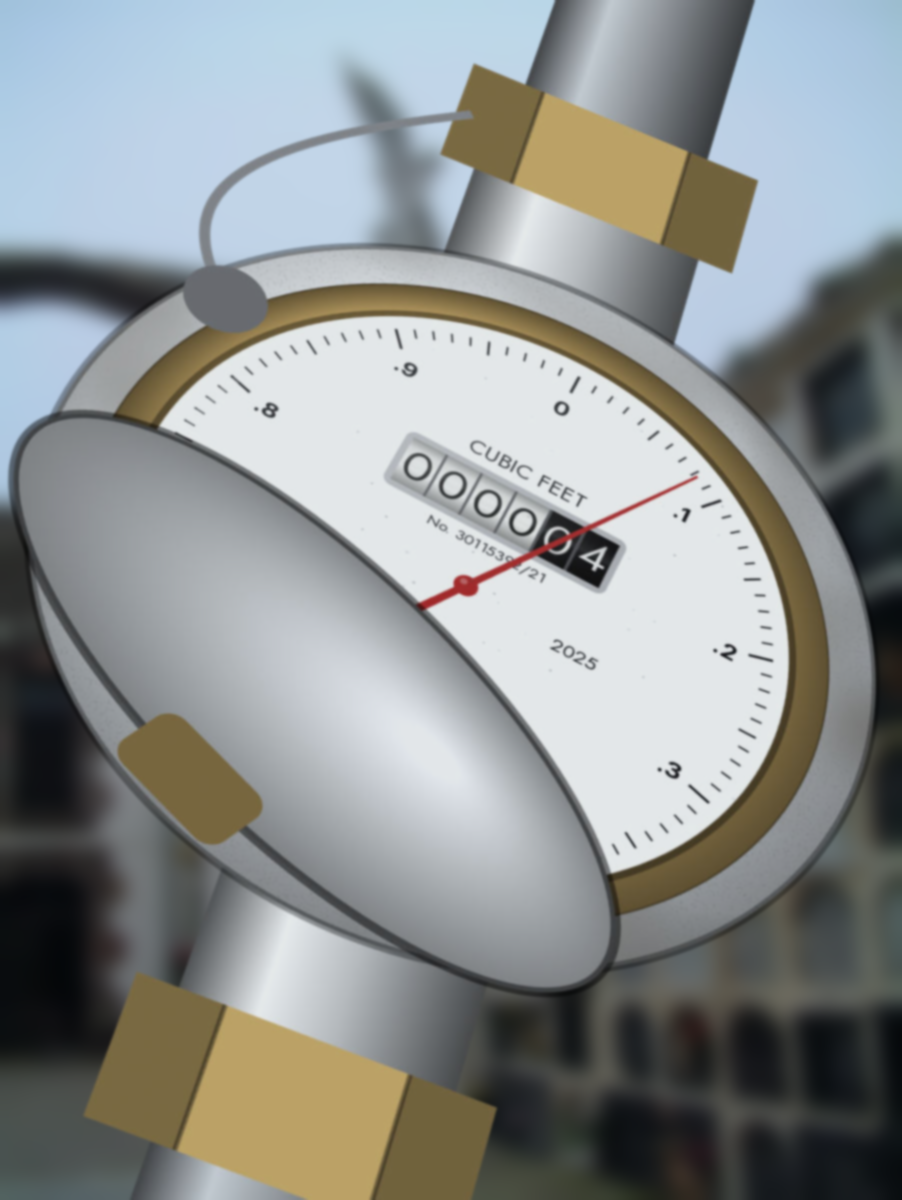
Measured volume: 4.08 ft³
